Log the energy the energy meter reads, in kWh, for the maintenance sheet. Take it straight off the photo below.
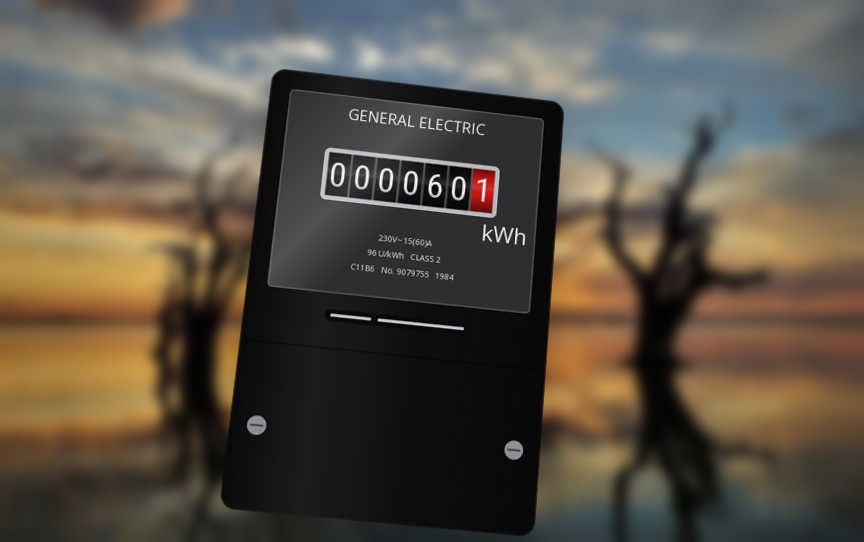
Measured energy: 60.1 kWh
